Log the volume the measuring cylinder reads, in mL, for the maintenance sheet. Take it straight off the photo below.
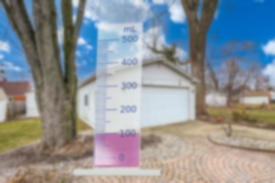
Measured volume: 100 mL
